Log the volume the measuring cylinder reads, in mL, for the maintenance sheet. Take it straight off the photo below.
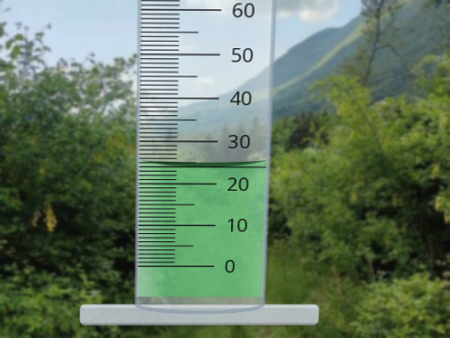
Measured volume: 24 mL
